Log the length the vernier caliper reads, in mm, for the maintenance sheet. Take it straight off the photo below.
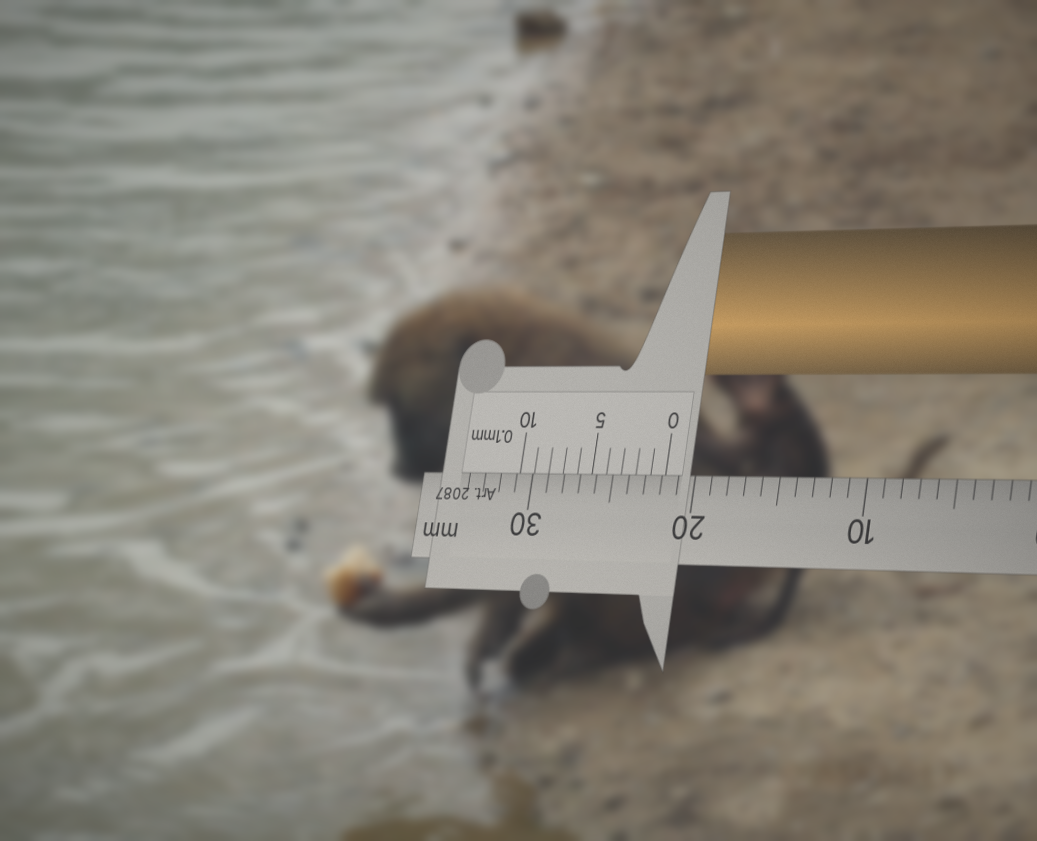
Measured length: 21.8 mm
